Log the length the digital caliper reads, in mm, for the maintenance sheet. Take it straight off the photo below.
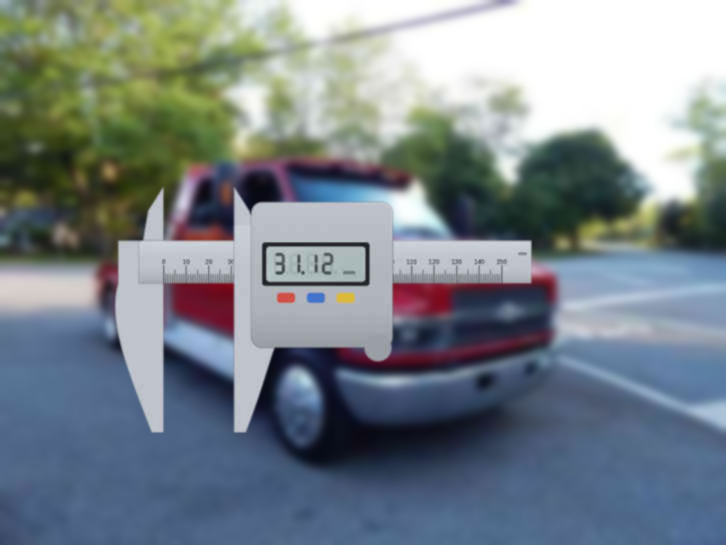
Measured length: 31.12 mm
